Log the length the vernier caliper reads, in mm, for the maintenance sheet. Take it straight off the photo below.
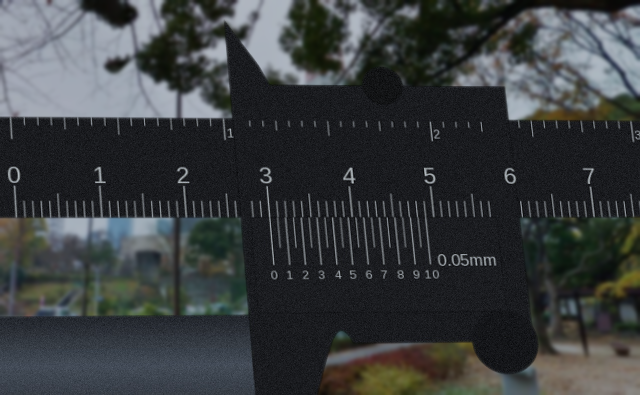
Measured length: 30.0 mm
